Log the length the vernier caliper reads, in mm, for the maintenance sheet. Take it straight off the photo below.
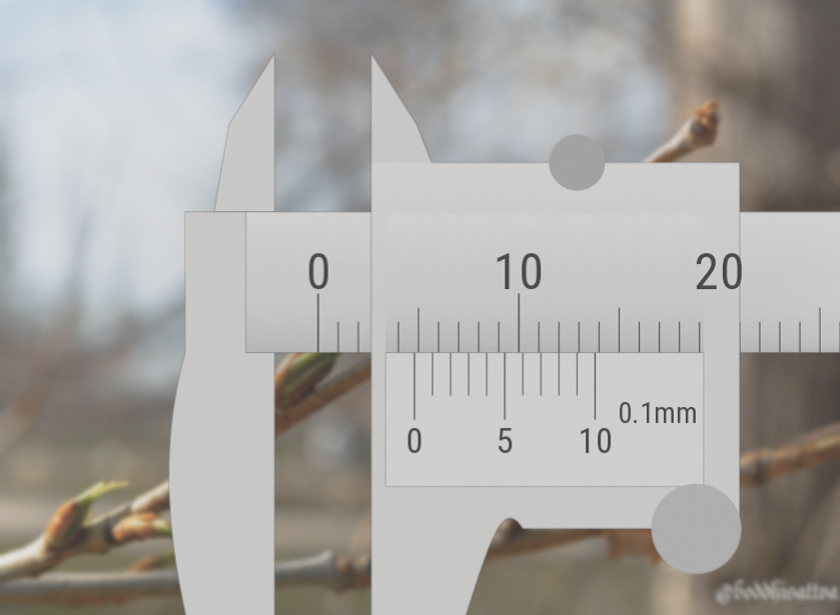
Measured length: 4.8 mm
